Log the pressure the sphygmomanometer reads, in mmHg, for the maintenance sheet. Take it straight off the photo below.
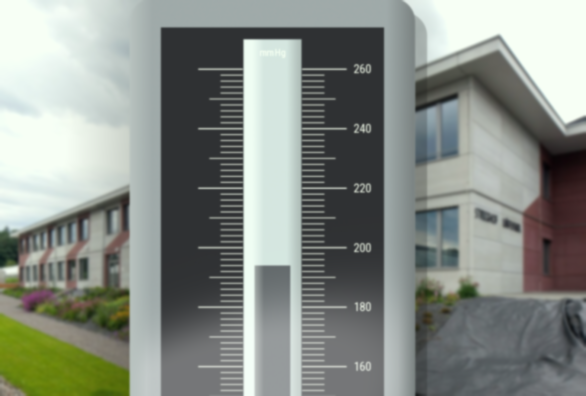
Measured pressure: 194 mmHg
